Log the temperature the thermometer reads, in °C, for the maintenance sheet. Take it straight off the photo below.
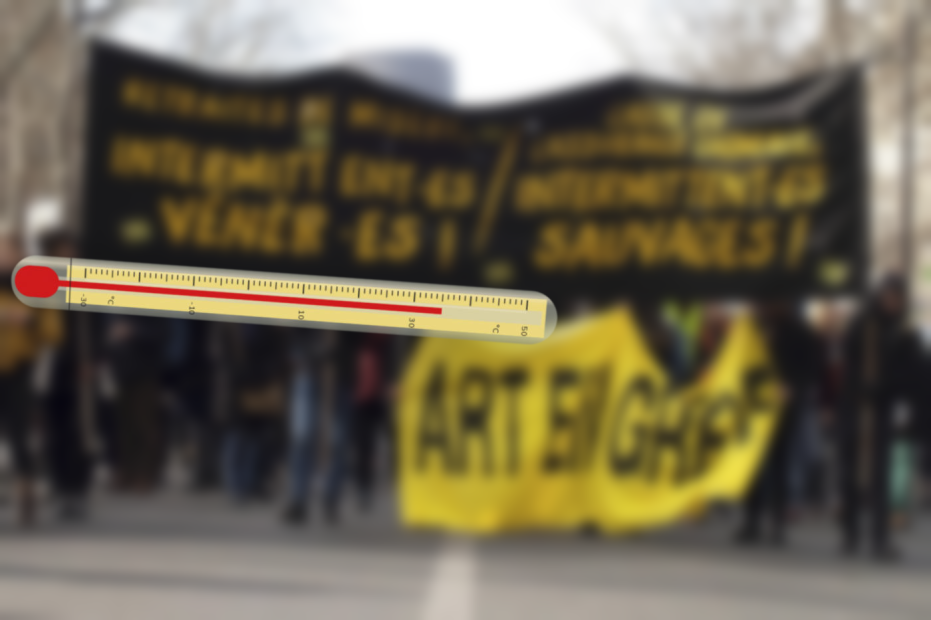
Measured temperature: 35 °C
